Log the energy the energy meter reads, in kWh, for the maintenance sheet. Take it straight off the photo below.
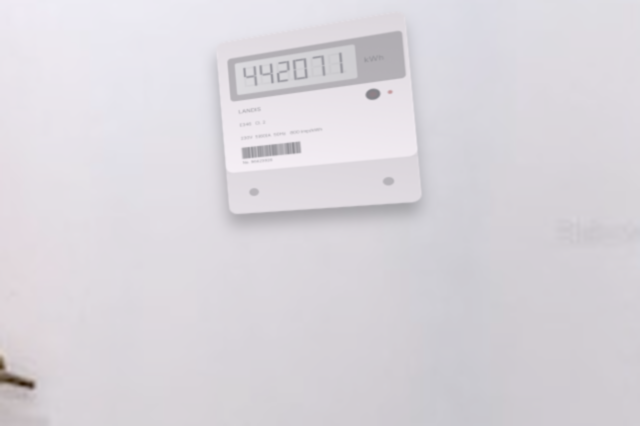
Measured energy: 442071 kWh
